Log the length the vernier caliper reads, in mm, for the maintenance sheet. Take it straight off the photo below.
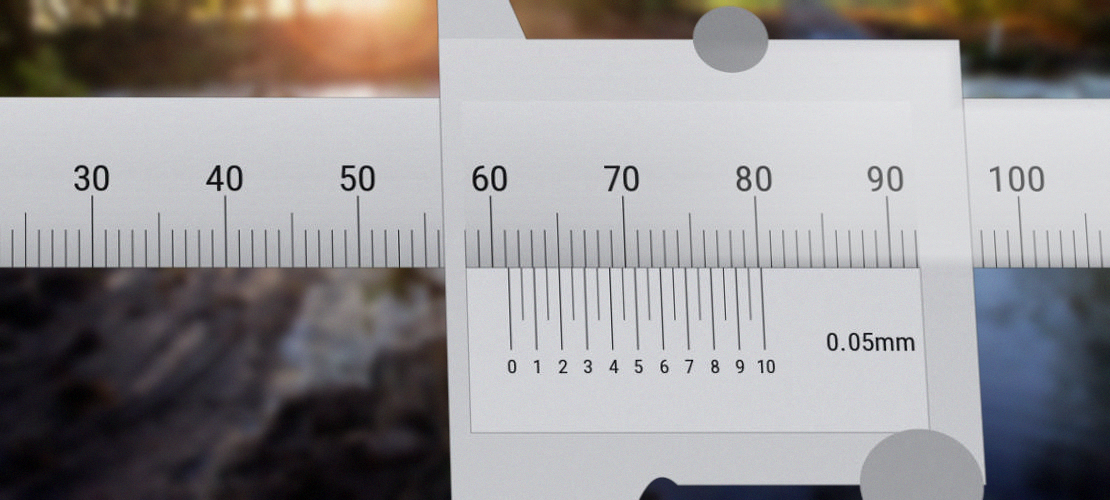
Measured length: 61.2 mm
